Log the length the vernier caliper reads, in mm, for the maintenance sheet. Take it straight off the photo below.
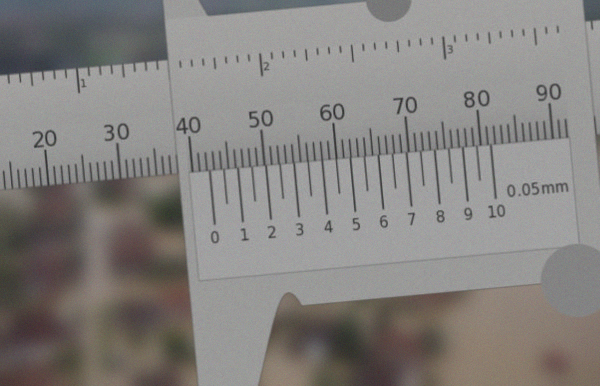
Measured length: 42.4 mm
